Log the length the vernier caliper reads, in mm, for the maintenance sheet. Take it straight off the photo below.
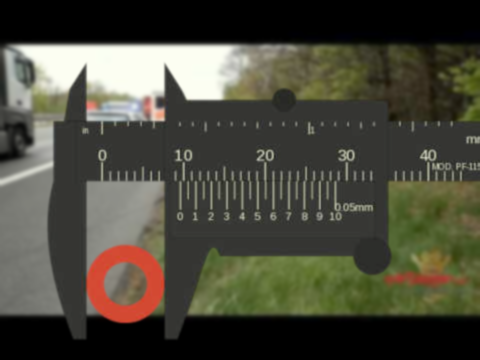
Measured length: 9.6 mm
